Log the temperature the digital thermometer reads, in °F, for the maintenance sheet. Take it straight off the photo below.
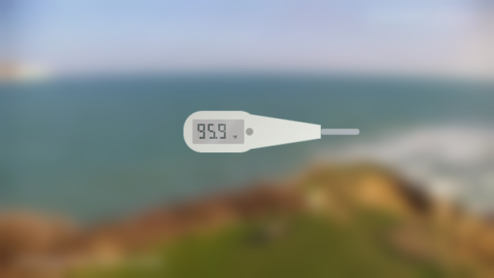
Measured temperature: 95.9 °F
